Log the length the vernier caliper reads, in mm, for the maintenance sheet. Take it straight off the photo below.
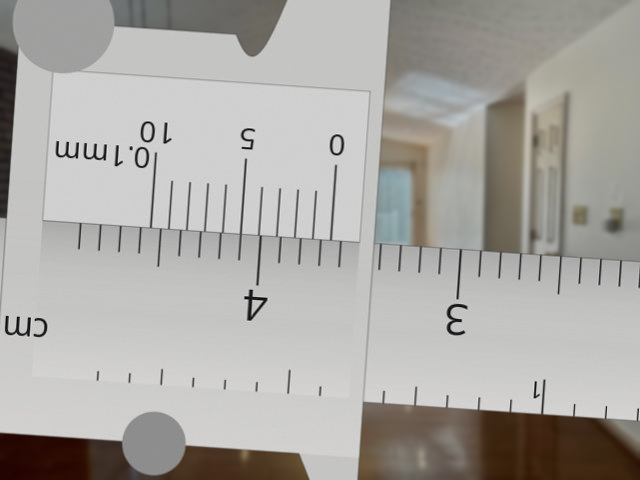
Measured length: 36.5 mm
